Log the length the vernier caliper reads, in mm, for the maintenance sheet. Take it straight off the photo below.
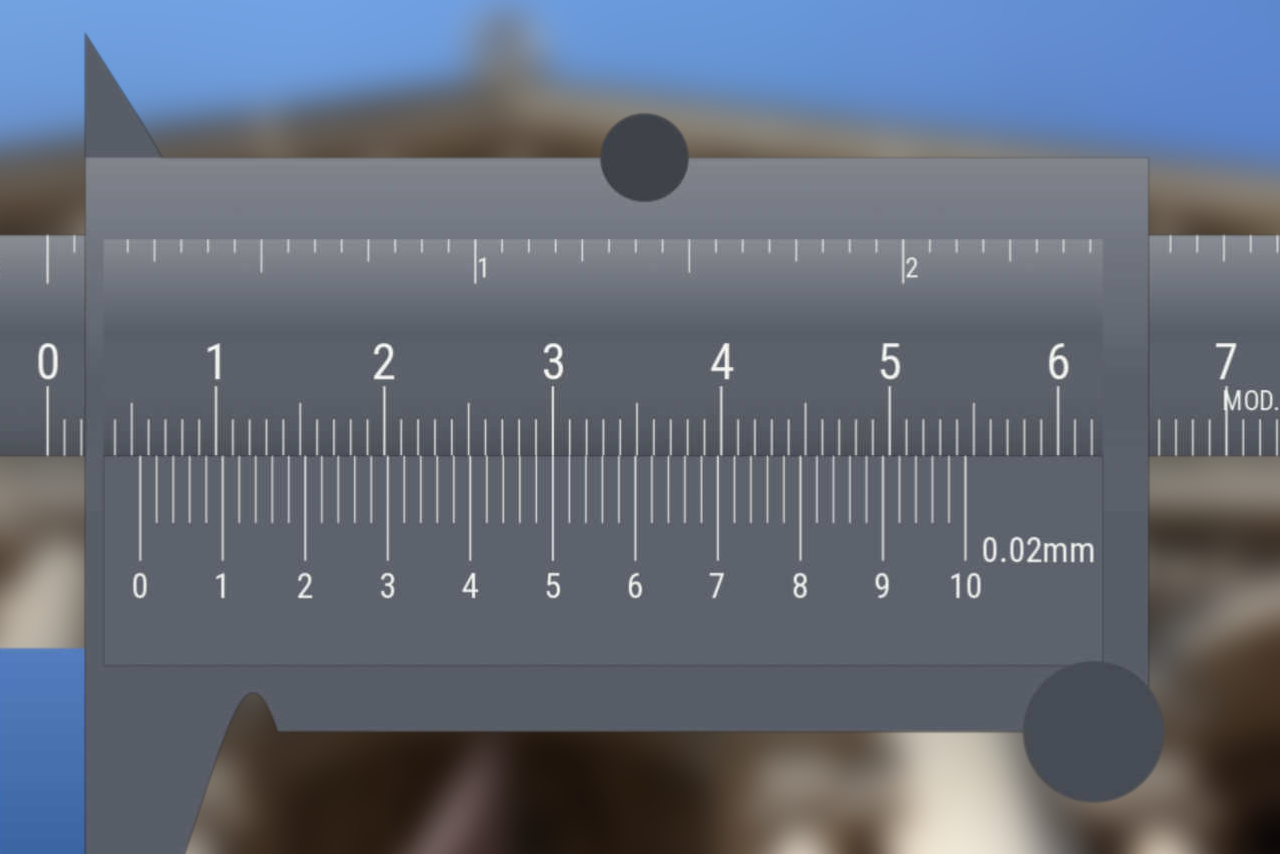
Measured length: 5.5 mm
